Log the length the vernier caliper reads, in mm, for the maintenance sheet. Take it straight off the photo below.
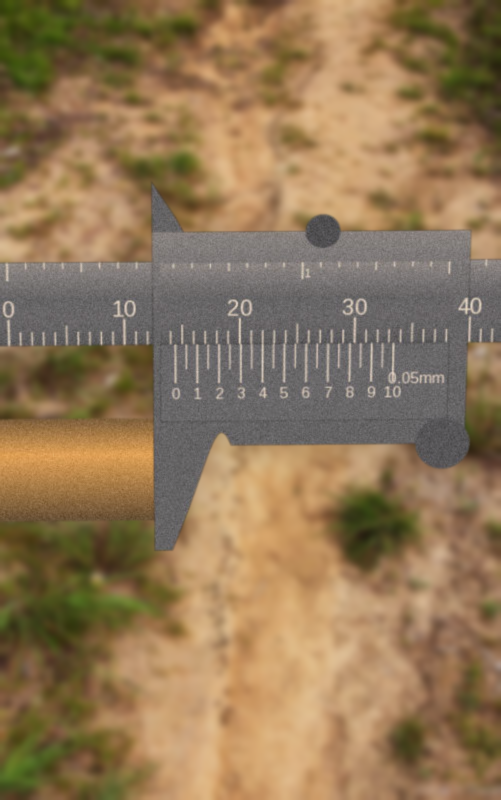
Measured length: 14.4 mm
